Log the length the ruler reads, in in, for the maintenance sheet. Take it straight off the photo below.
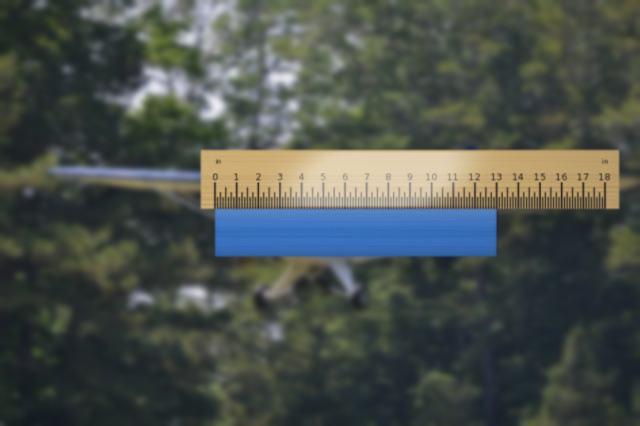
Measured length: 13 in
